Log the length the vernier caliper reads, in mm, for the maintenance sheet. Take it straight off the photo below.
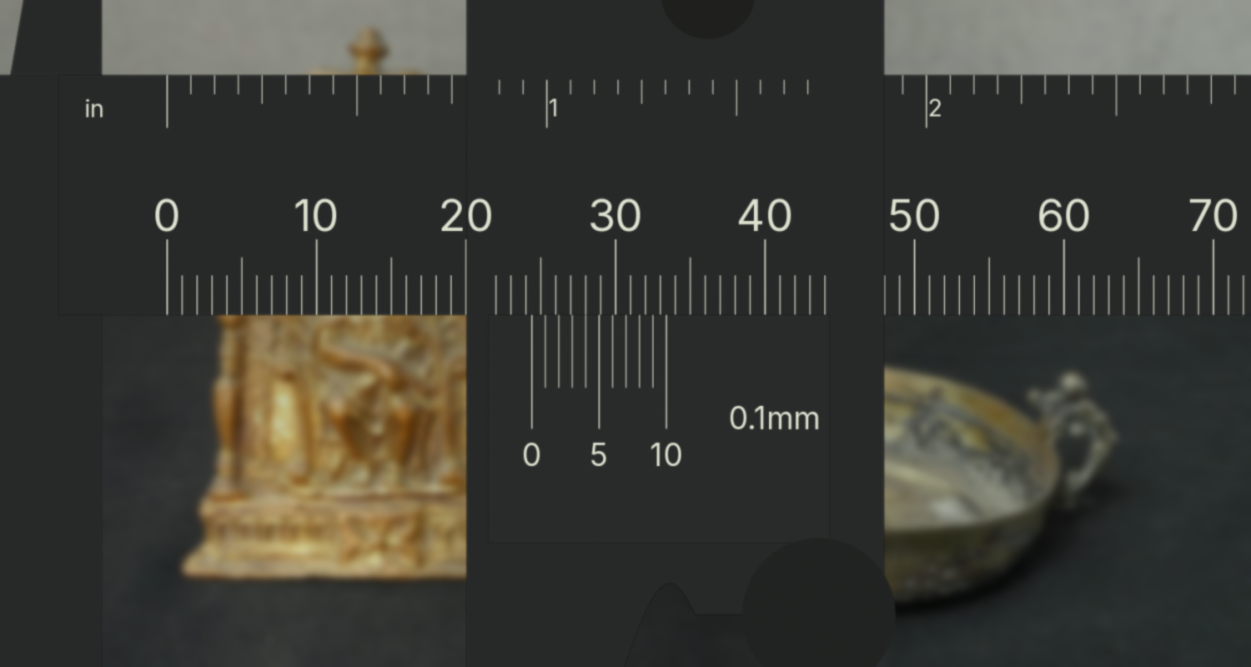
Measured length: 24.4 mm
